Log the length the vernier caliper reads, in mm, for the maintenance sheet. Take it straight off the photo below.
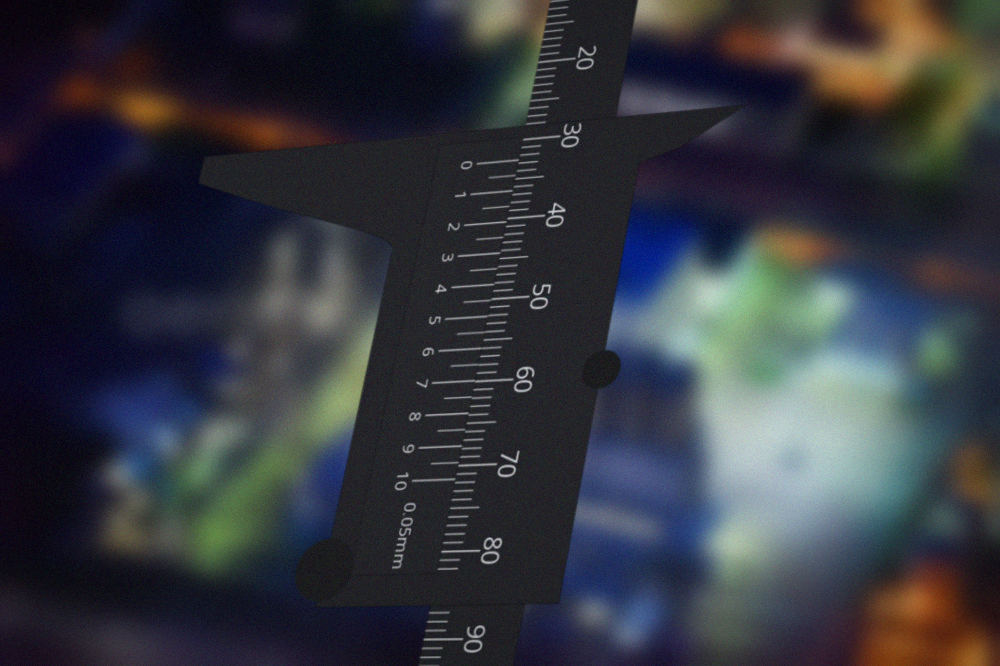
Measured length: 32.6 mm
